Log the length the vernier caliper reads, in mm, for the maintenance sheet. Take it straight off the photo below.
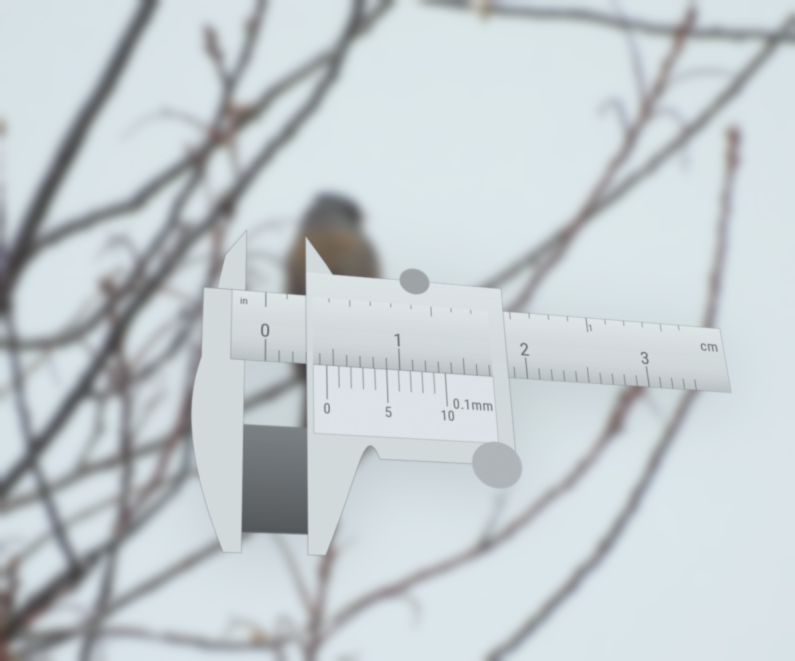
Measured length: 4.5 mm
